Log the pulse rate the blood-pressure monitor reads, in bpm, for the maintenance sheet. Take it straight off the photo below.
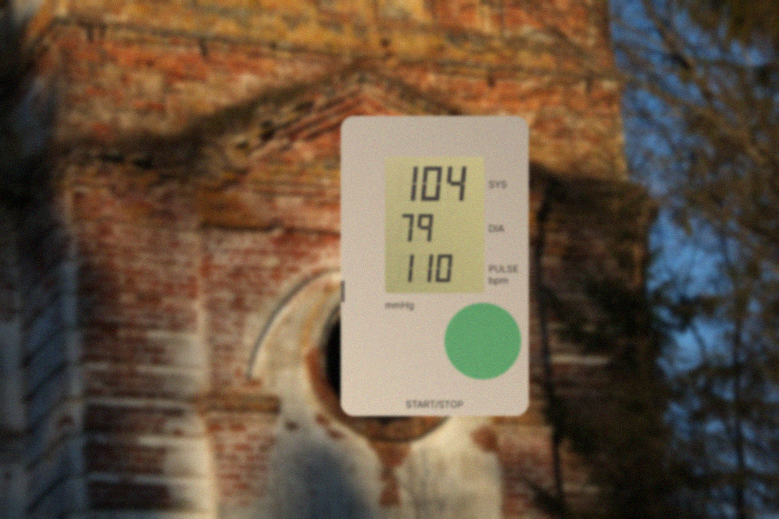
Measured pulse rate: 110 bpm
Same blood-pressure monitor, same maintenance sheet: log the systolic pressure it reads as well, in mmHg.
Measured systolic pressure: 104 mmHg
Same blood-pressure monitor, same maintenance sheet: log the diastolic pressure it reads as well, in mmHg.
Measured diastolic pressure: 79 mmHg
